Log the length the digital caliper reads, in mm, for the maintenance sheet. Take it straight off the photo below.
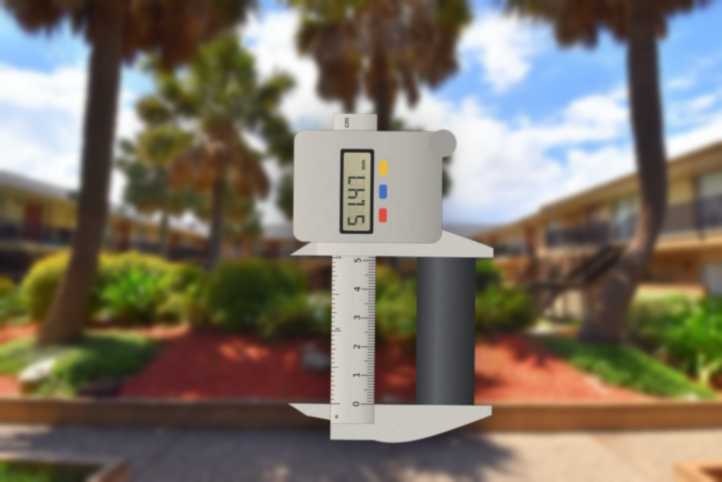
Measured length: 51.47 mm
